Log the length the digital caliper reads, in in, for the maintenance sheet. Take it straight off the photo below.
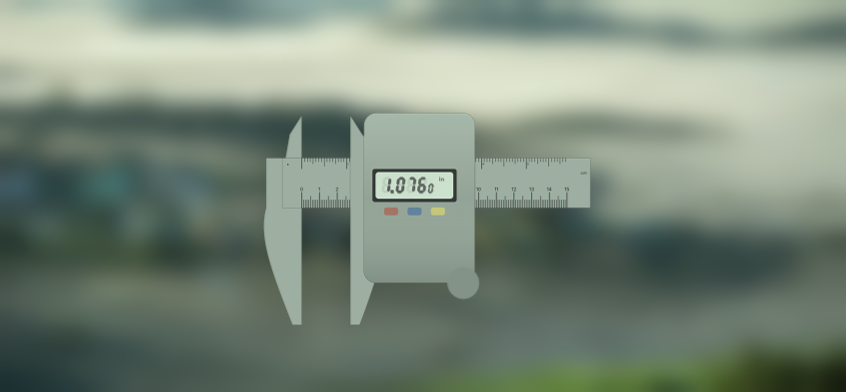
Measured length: 1.0760 in
